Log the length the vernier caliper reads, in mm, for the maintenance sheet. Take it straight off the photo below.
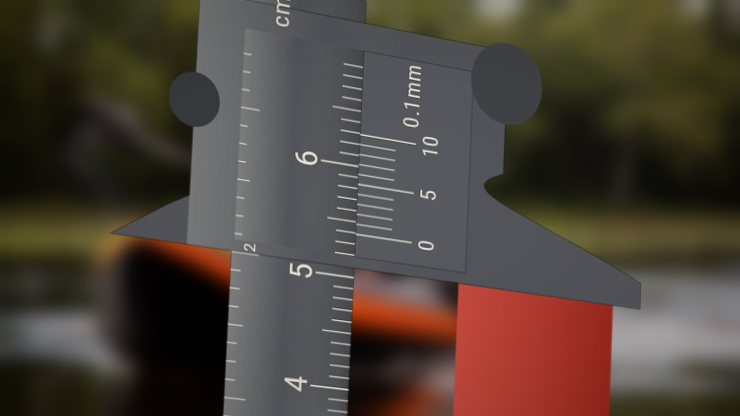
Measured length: 53.9 mm
